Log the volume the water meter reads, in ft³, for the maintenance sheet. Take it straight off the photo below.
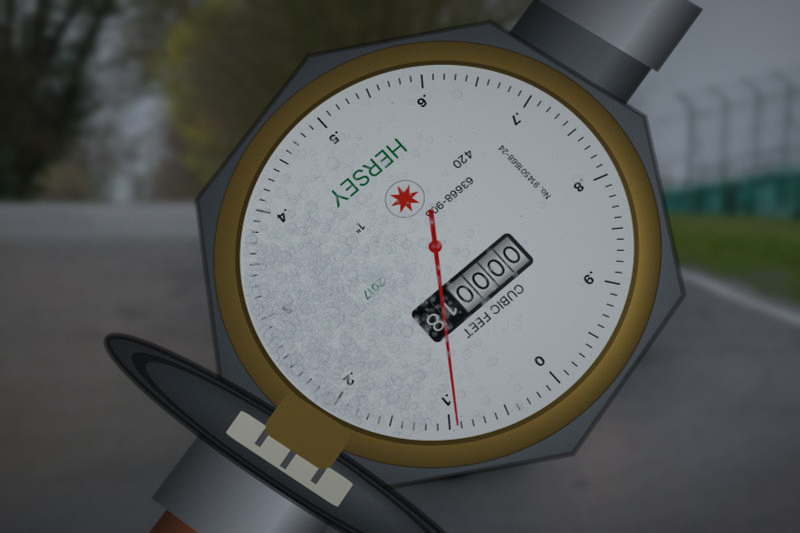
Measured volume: 18.09 ft³
